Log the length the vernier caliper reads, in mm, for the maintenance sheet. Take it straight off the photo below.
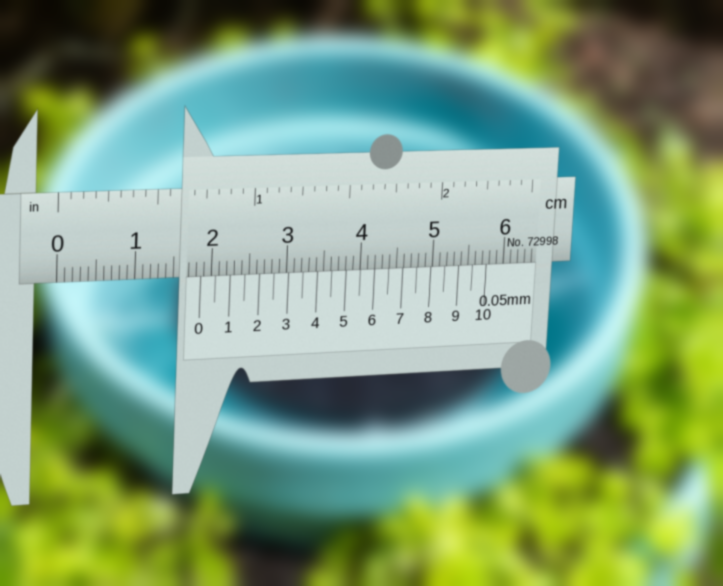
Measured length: 18.6 mm
